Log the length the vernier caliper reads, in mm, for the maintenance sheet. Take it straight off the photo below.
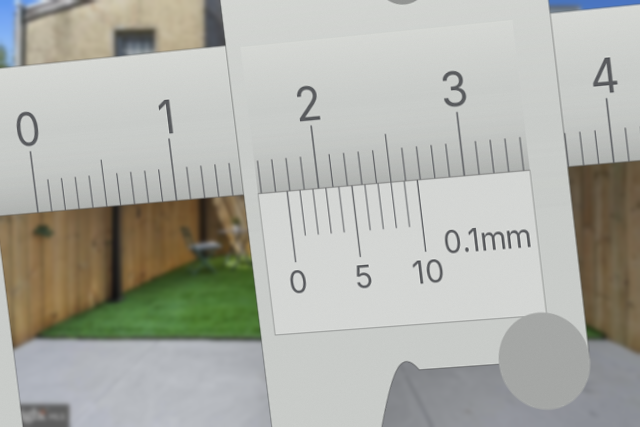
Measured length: 17.8 mm
